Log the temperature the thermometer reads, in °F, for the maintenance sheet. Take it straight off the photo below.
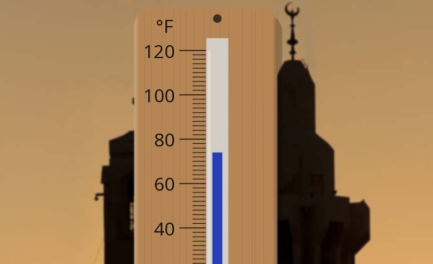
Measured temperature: 74 °F
